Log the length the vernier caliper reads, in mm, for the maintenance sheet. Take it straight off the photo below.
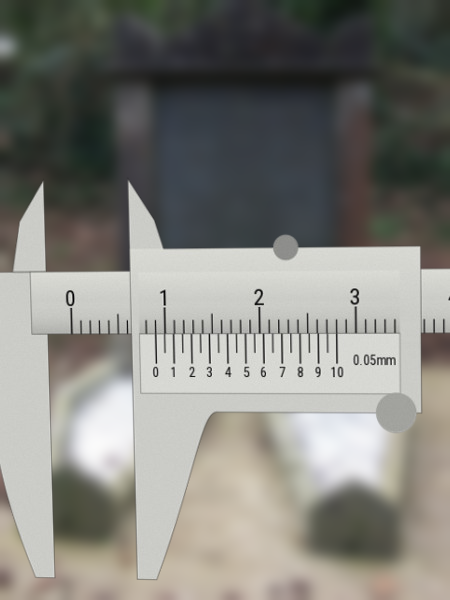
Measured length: 9.0 mm
